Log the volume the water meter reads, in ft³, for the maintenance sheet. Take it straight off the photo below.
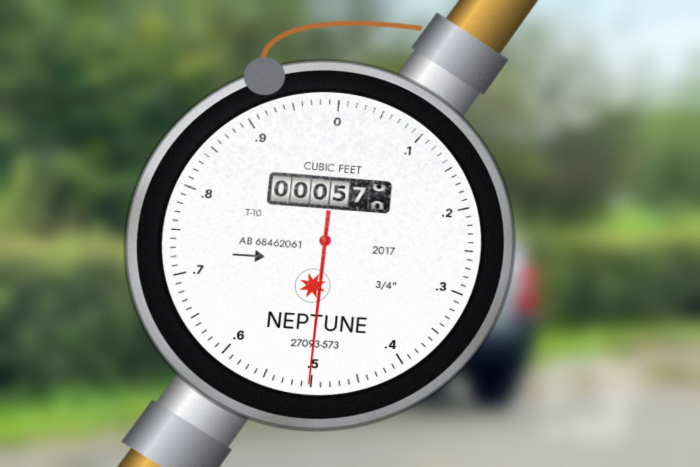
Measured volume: 578.50 ft³
